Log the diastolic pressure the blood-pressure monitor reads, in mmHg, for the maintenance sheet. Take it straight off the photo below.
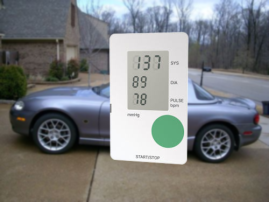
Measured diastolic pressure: 89 mmHg
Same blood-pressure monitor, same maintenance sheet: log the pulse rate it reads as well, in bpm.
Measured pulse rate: 78 bpm
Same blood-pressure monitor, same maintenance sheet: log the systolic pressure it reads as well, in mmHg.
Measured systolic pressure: 137 mmHg
